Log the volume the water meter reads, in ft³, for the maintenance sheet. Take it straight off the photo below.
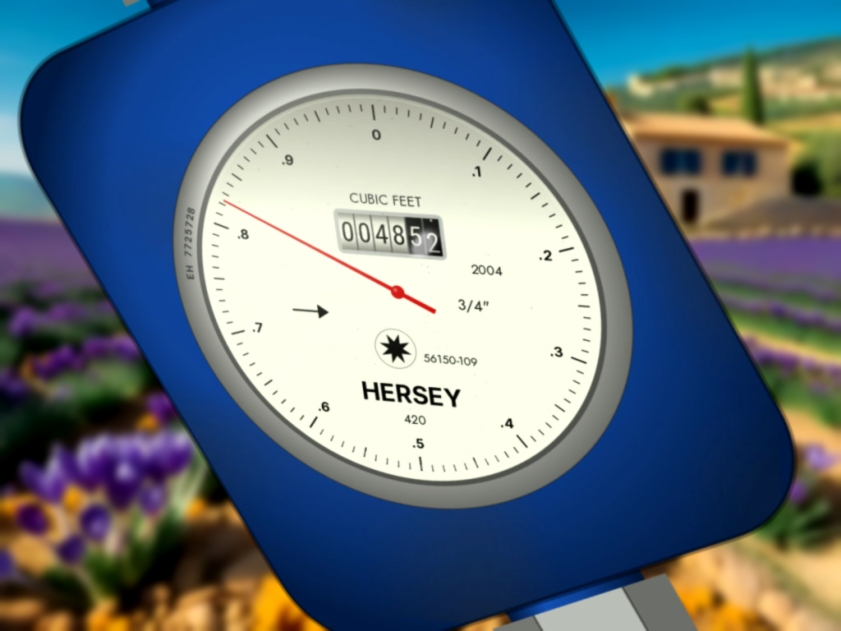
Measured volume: 4851.82 ft³
